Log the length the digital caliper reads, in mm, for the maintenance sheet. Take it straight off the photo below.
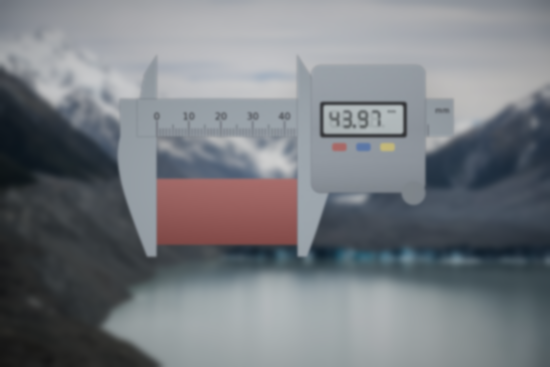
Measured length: 43.97 mm
